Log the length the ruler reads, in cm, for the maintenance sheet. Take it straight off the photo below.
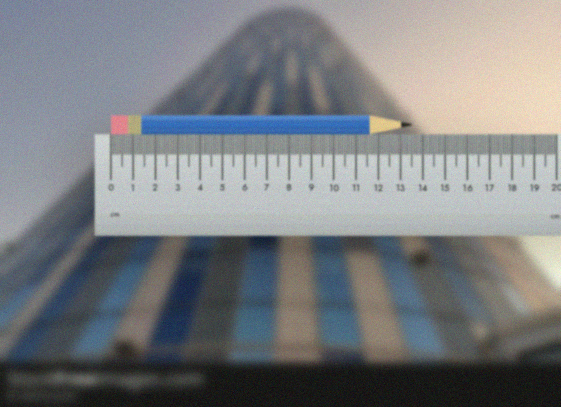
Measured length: 13.5 cm
